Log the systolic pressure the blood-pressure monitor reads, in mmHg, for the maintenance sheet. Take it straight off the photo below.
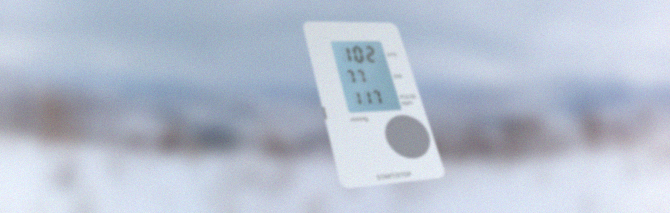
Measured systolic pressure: 102 mmHg
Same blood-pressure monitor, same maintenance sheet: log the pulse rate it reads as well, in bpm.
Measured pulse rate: 117 bpm
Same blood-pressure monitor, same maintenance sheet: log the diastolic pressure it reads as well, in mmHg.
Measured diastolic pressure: 77 mmHg
